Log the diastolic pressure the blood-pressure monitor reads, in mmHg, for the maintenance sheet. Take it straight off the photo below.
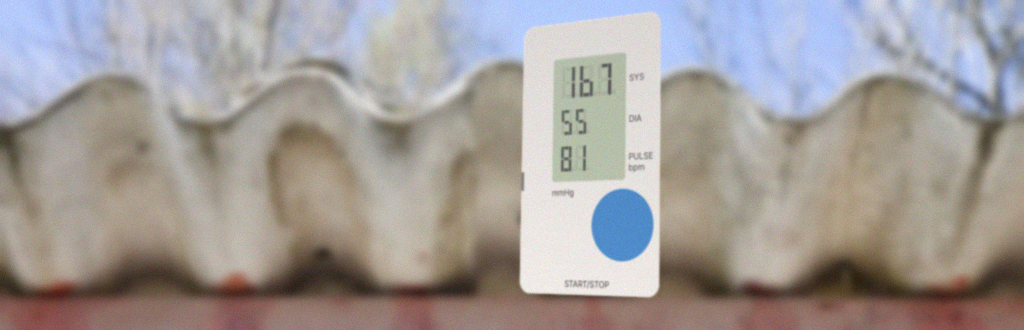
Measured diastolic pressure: 55 mmHg
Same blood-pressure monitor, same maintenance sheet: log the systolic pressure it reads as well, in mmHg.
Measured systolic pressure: 167 mmHg
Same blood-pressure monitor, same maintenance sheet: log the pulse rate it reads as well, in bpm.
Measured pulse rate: 81 bpm
